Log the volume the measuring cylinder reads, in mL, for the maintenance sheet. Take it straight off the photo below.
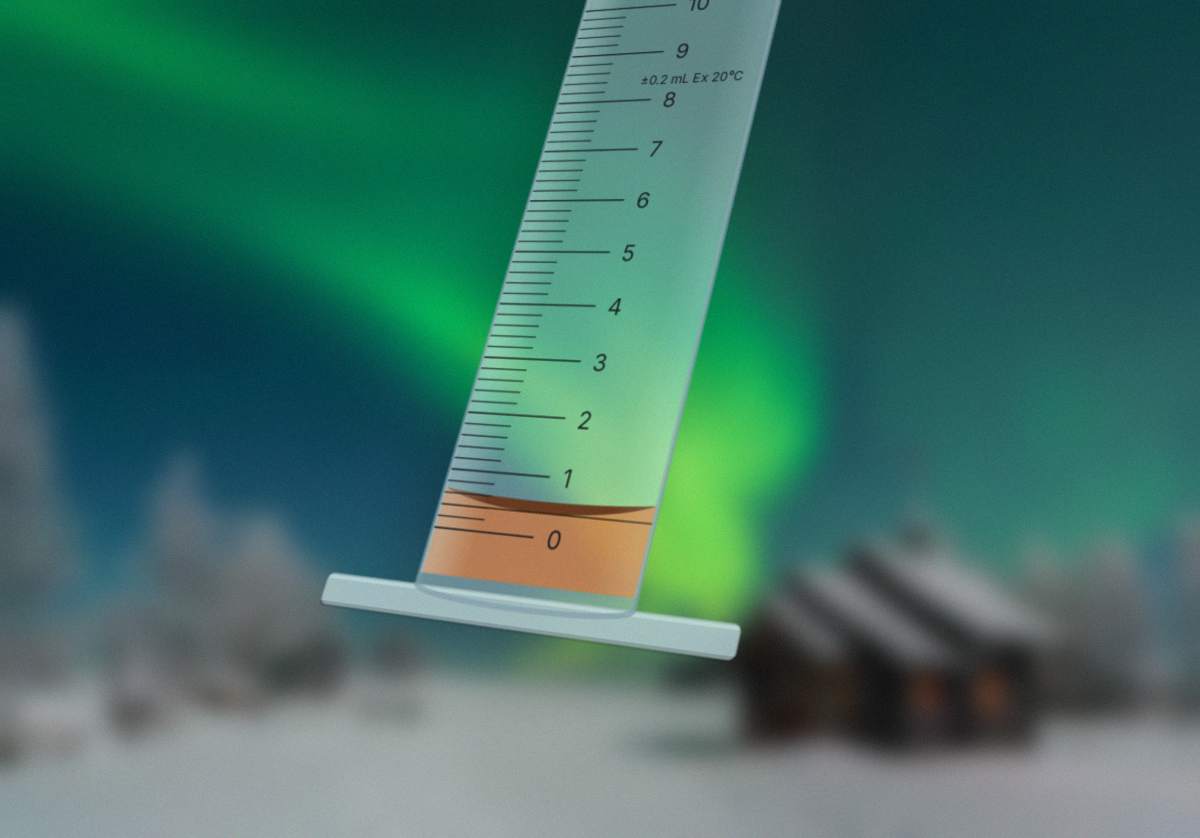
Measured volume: 0.4 mL
